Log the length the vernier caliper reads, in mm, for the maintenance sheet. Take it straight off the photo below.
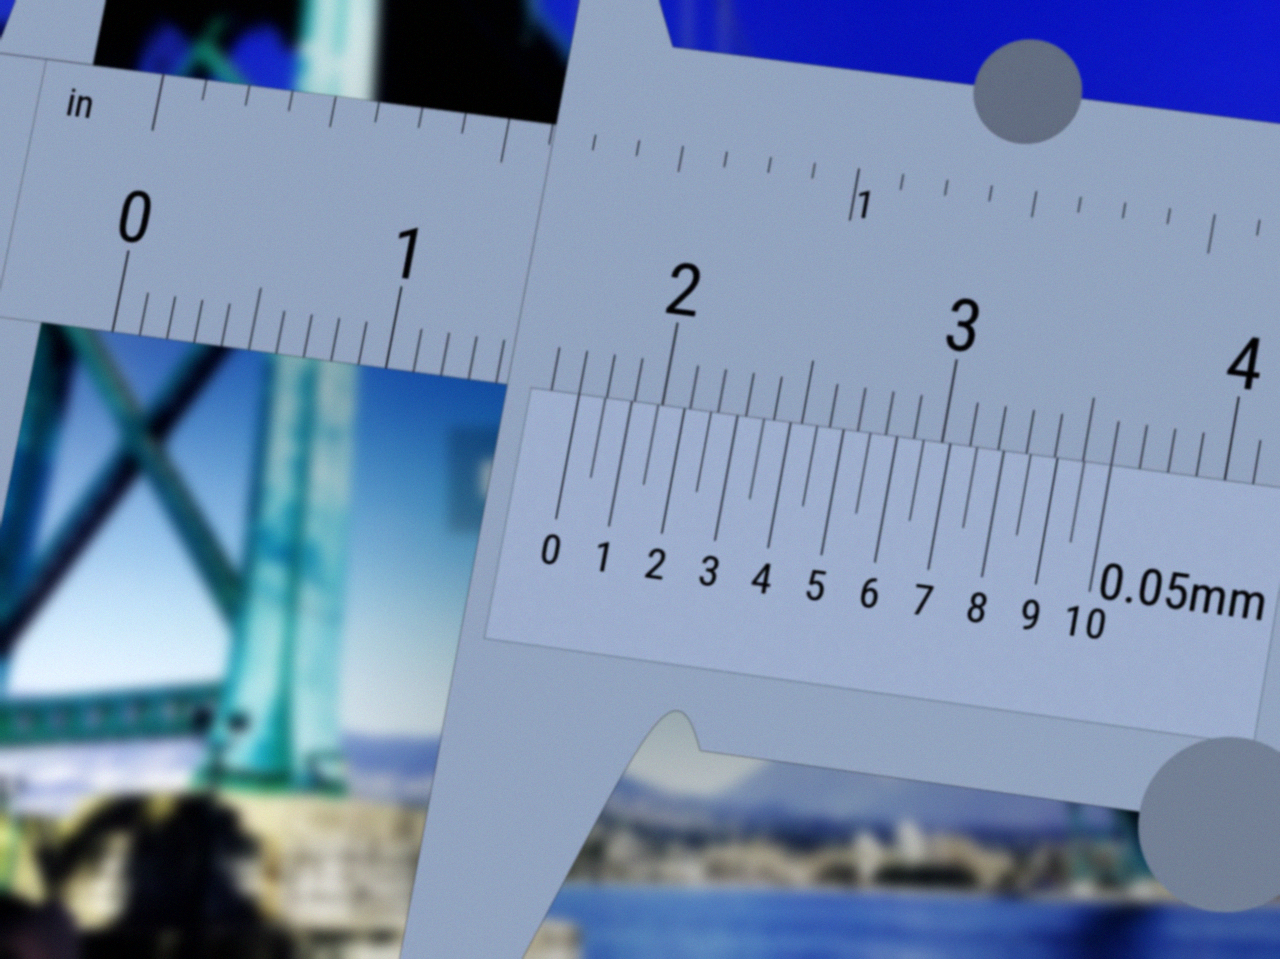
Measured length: 17.0 mm
